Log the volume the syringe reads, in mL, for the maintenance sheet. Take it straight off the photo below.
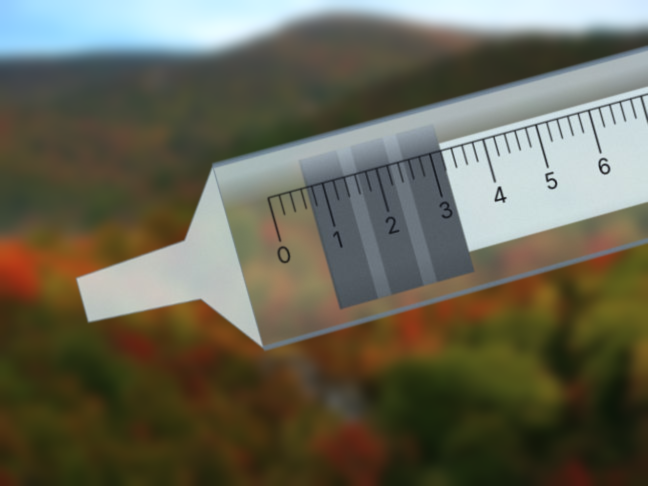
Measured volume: 0.7 mL
